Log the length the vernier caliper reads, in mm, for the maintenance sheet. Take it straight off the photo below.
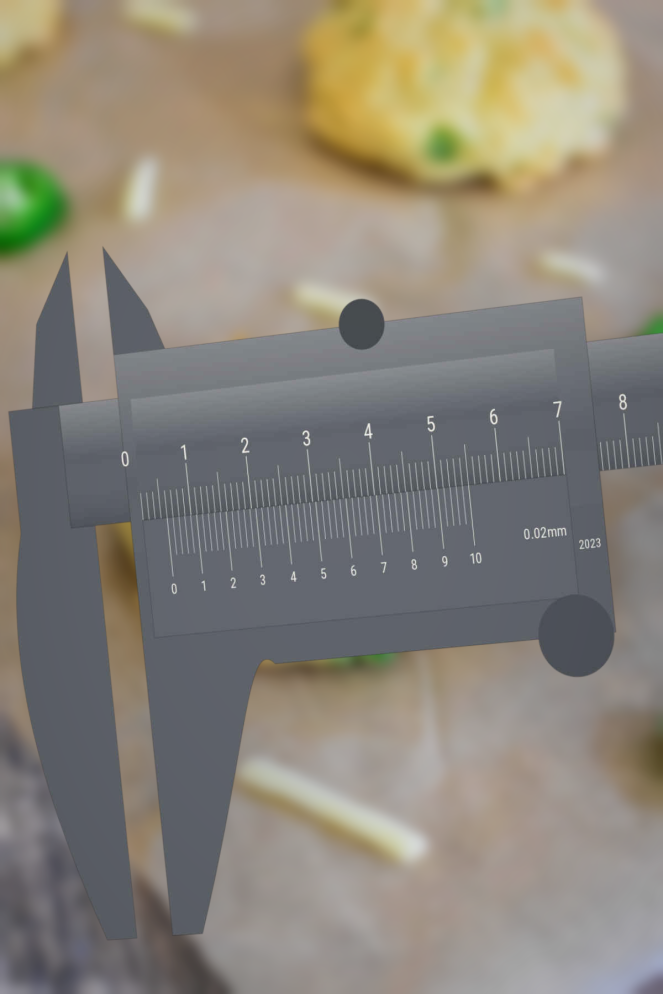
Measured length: 6.0 mm
